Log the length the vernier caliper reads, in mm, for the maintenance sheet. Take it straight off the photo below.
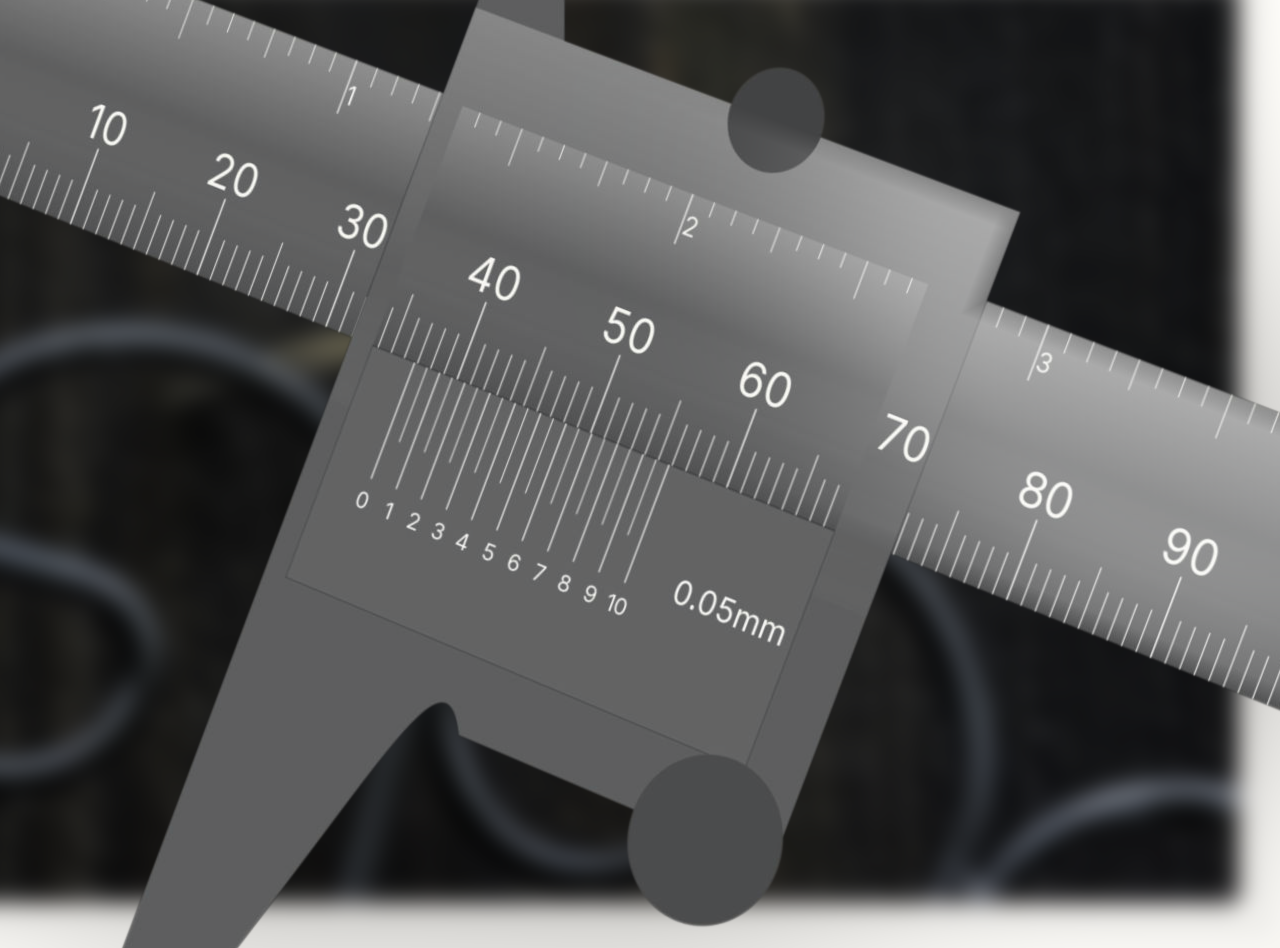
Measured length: 36.8 mm
